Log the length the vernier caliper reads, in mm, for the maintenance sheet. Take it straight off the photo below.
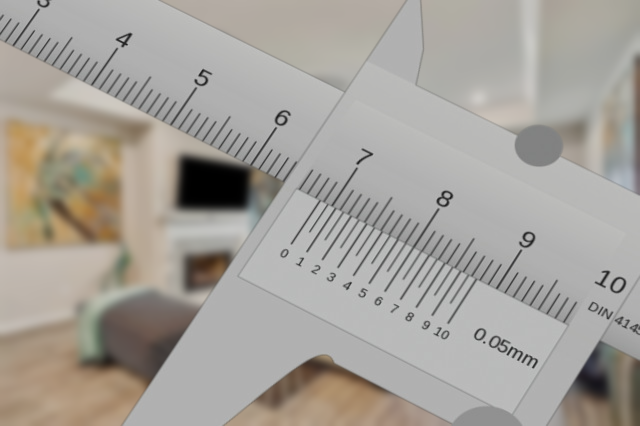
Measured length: 68.6 mm
